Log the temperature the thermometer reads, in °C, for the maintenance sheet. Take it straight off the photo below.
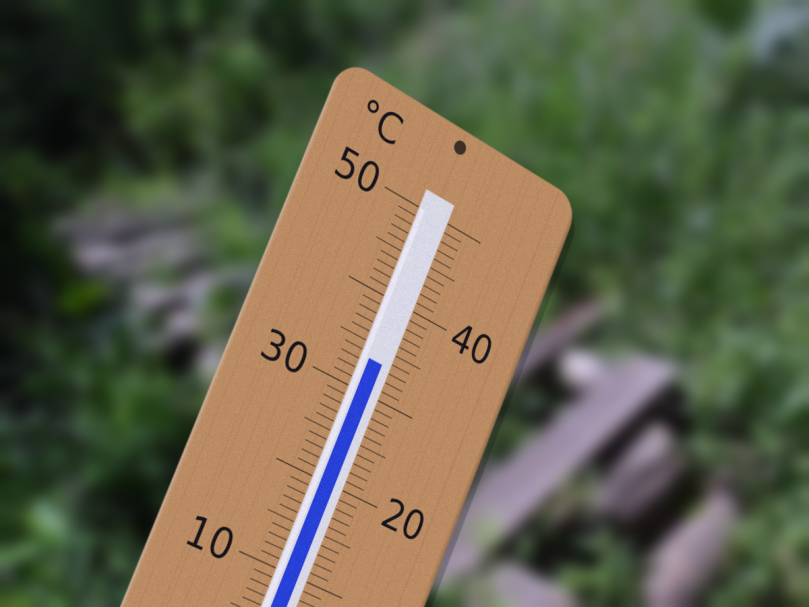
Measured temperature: 33.5 °C
